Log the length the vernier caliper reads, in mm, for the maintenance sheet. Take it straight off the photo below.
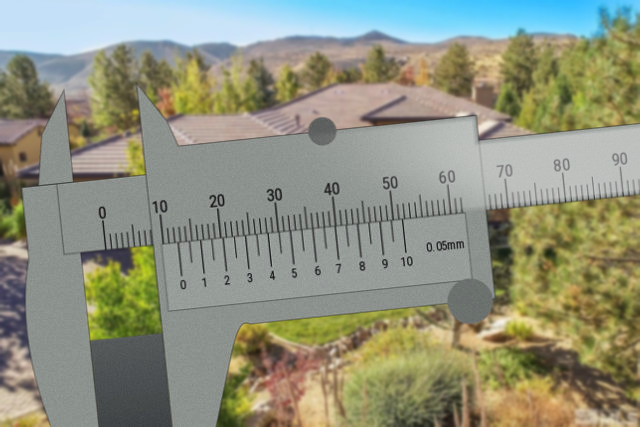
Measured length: 12.6 mm
